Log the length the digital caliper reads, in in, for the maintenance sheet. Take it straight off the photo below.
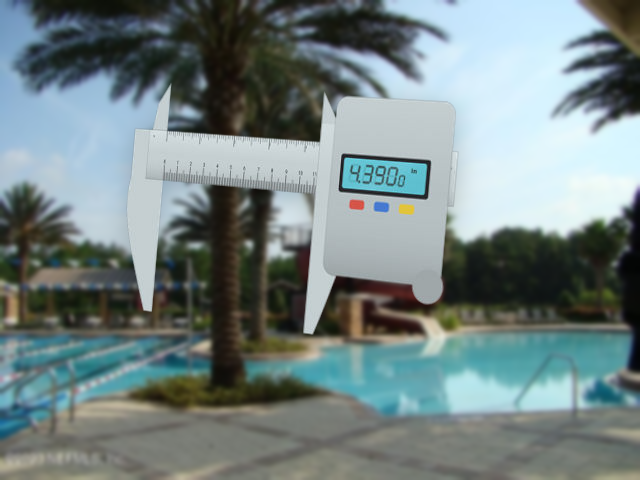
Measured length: 4.3900 in
